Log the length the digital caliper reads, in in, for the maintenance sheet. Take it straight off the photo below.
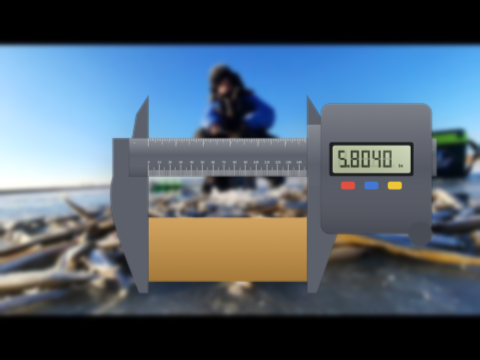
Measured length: 5.8040 in
